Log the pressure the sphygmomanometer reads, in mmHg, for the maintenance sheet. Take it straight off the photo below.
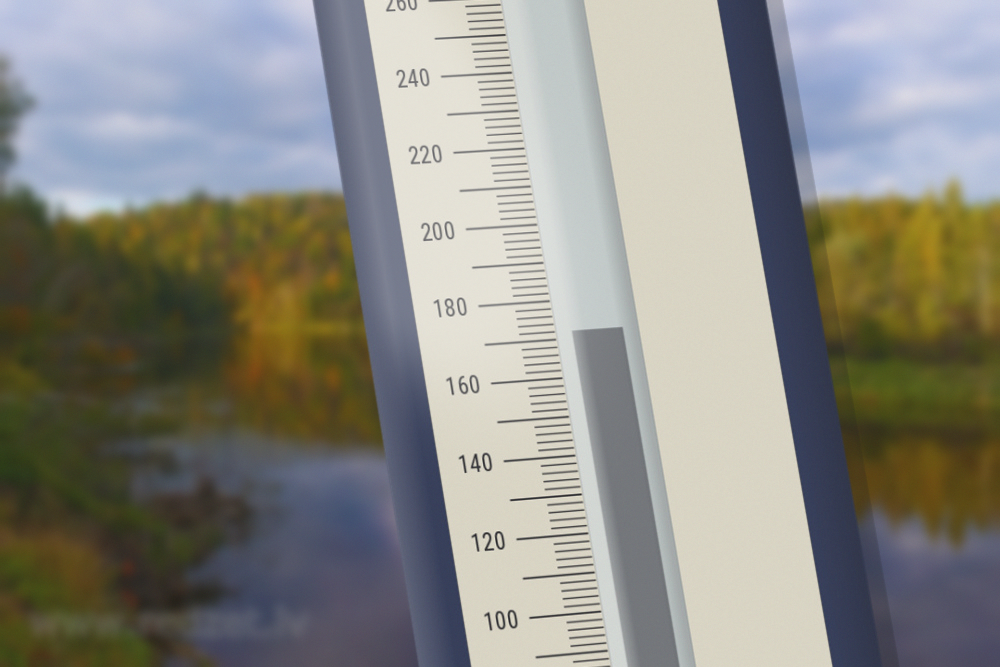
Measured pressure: 172 mmHg
